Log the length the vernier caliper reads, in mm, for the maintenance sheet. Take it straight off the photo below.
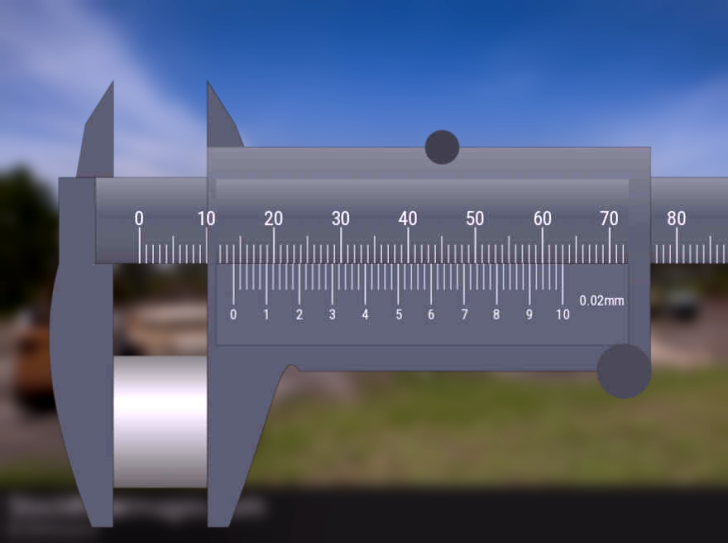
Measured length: 14.0 mm
